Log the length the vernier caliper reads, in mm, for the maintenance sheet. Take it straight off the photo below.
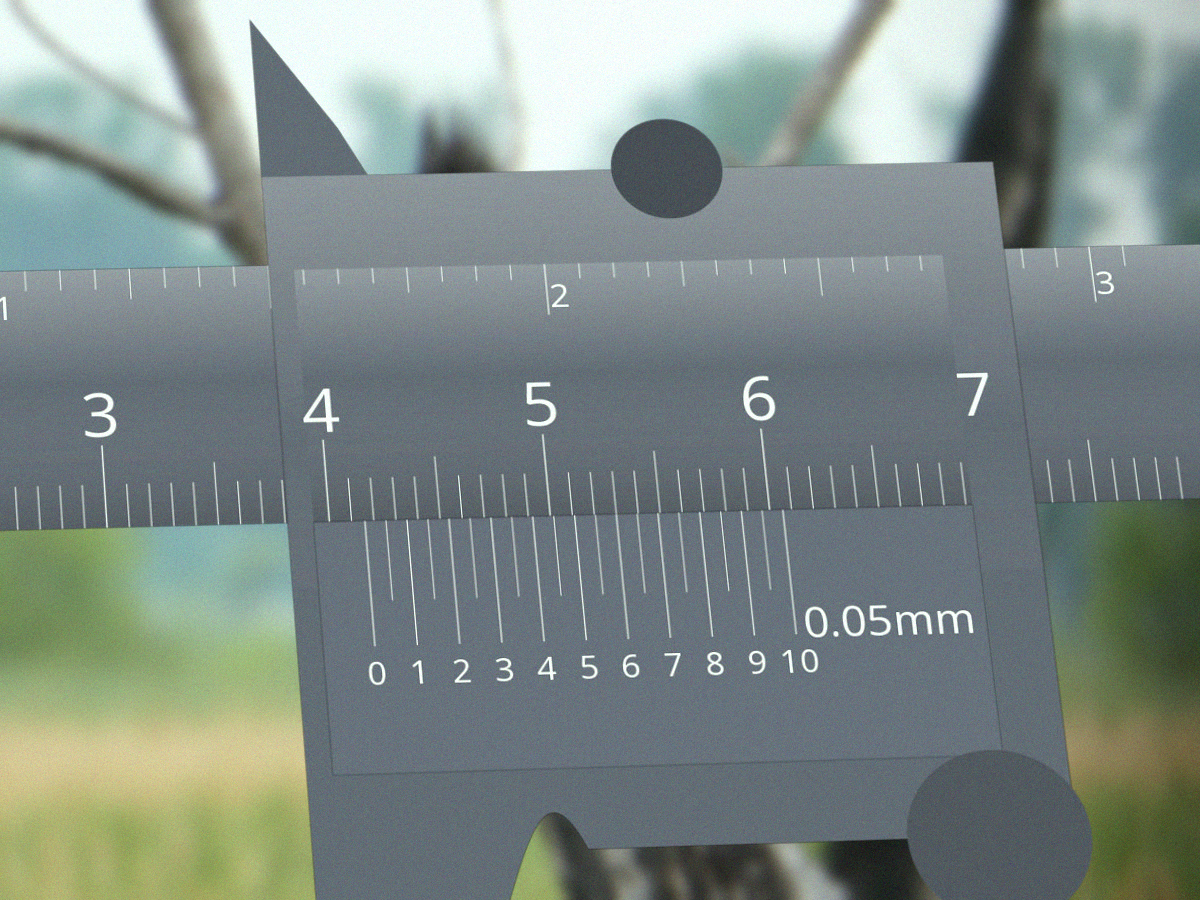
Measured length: 41.6 mm
